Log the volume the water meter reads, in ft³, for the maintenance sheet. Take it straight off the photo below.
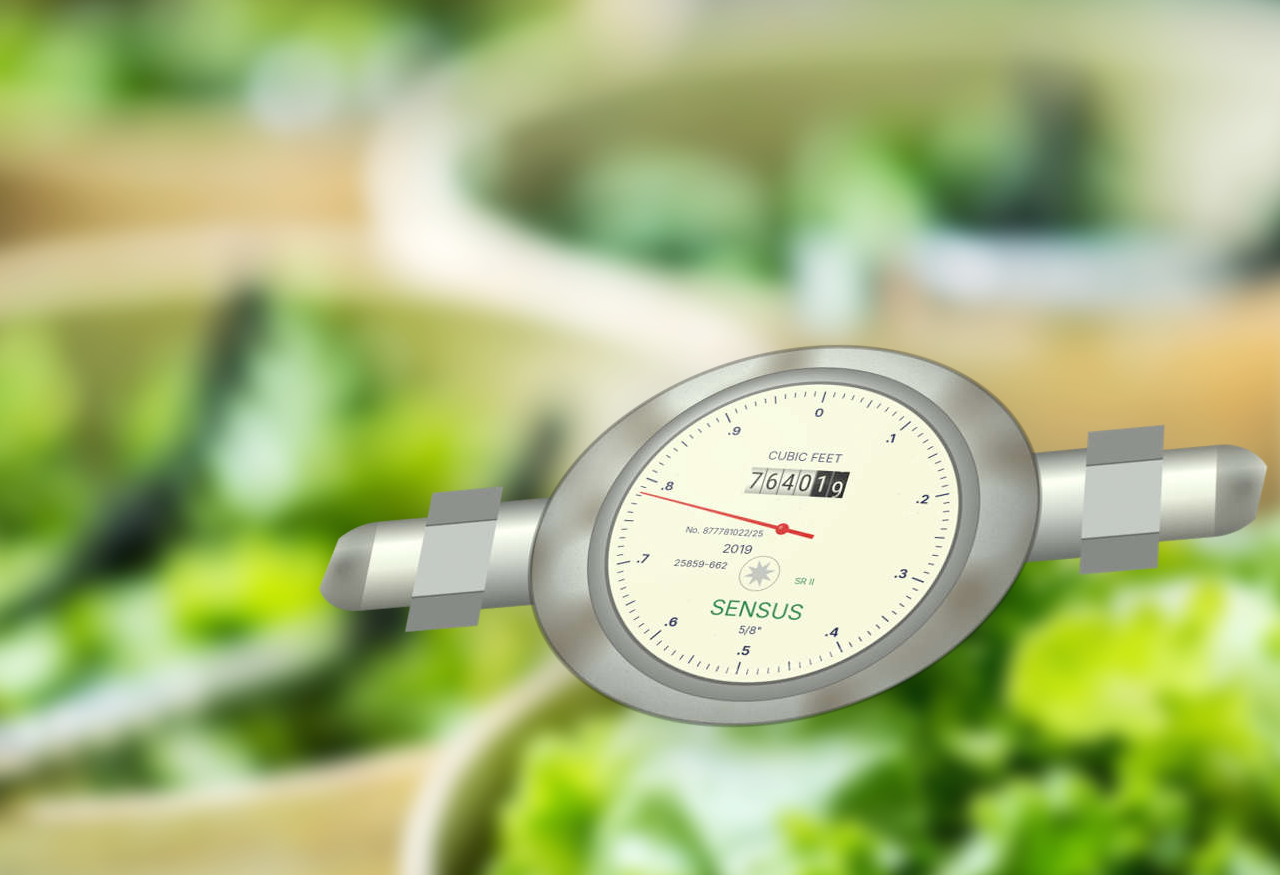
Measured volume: 764018.78 ft³
